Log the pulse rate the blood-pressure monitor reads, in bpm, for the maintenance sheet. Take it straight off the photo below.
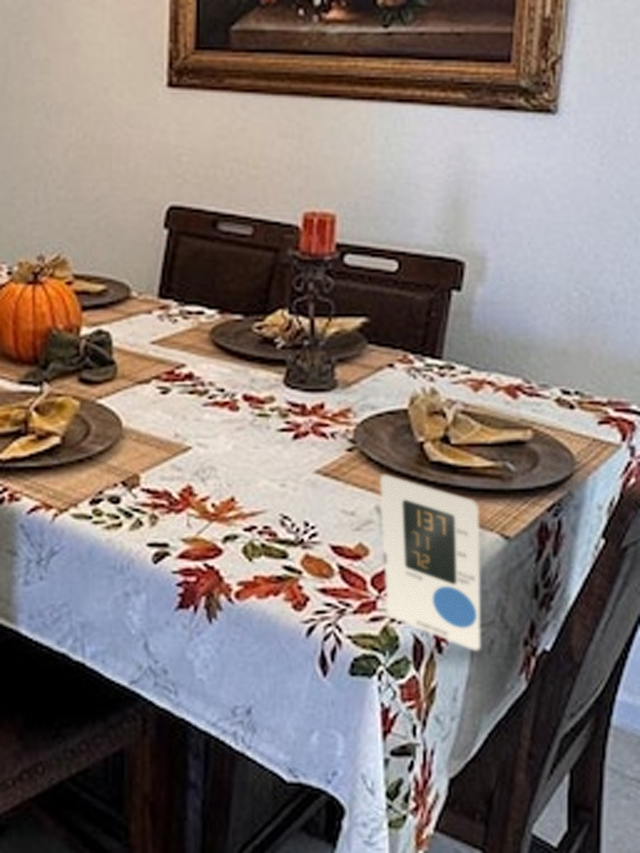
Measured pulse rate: 72 bpm
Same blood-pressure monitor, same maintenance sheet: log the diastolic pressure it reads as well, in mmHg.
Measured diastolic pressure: 71 mmHg
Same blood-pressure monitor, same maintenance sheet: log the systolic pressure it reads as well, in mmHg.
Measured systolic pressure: 137 mmHg
